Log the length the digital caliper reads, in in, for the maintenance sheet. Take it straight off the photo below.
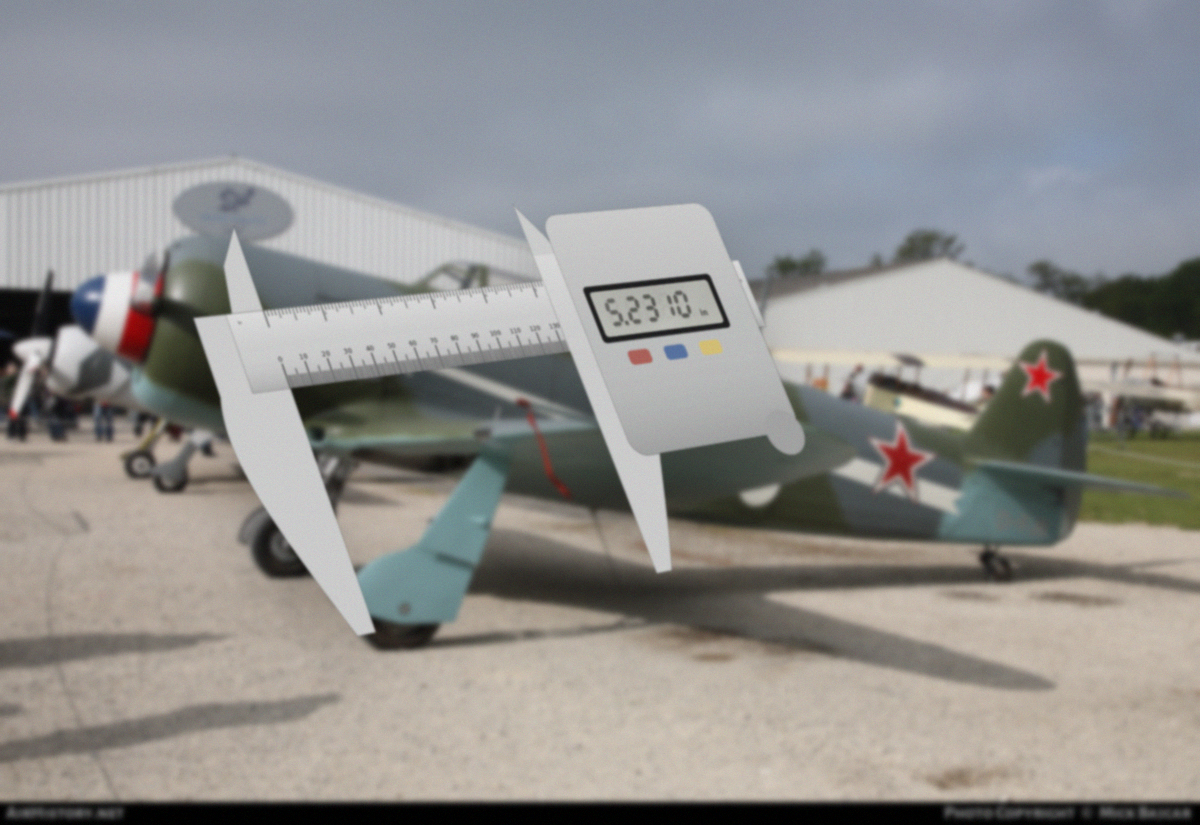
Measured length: 5.2310 in
